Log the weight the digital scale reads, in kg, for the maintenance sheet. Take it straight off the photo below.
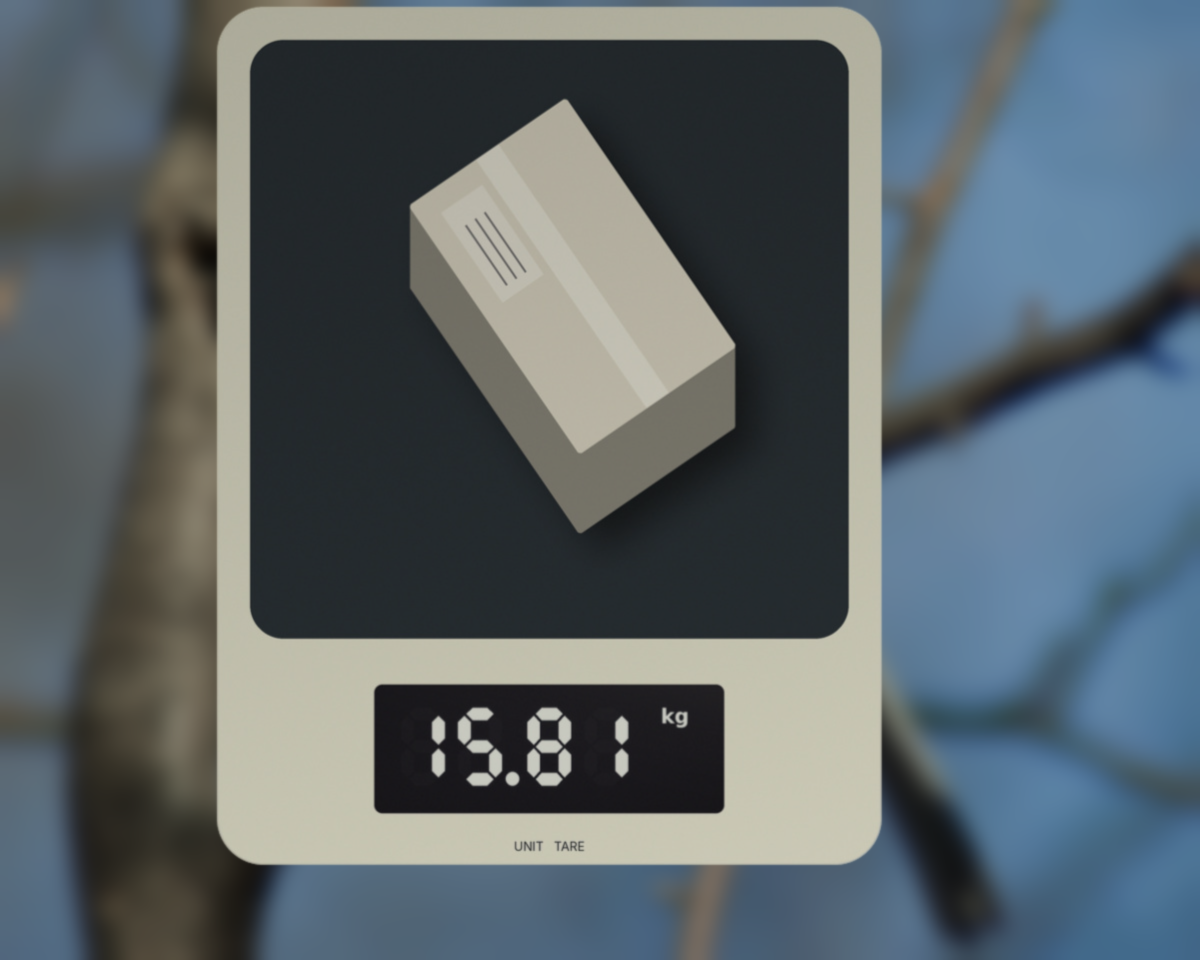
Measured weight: 15.81 kg
